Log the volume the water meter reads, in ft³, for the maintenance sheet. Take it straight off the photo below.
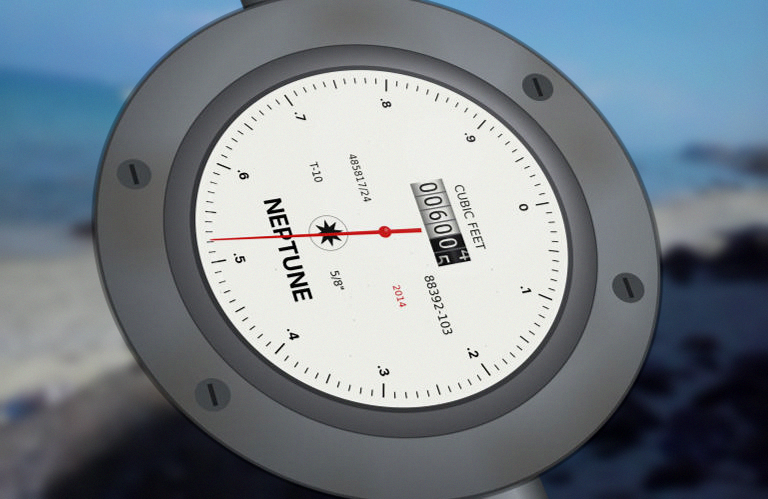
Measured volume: 6004.52 ft³
